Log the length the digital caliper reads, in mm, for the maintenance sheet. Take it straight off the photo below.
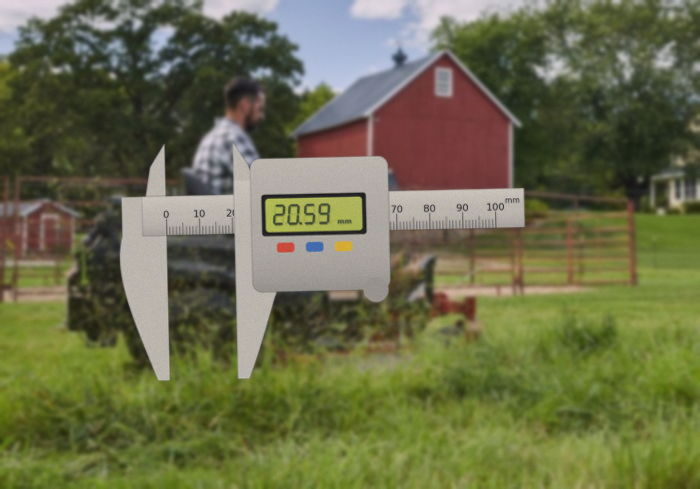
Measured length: 20.59 mm
